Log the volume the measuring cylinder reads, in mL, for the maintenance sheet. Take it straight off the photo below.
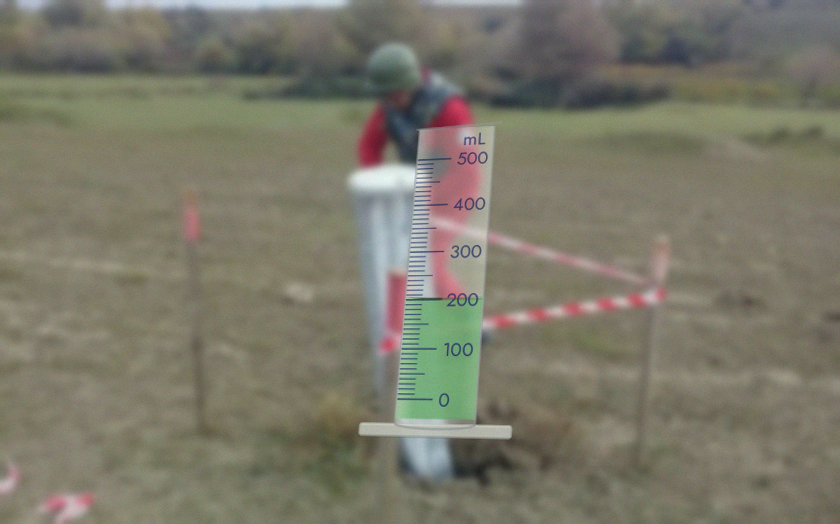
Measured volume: 200 mL
